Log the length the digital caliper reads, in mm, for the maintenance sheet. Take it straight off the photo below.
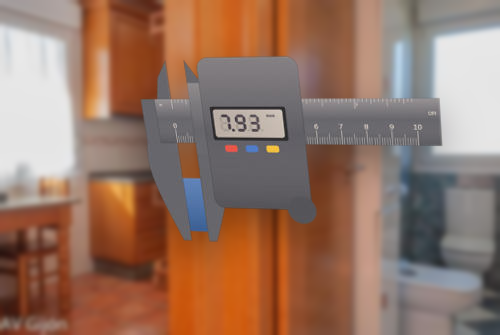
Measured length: 7.93 mm
